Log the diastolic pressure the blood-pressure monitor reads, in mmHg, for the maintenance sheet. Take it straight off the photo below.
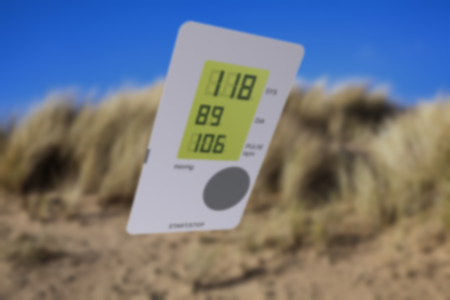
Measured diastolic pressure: 89 mmHg
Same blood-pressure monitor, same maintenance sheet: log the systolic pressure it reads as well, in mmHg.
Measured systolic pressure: 118 mmHg
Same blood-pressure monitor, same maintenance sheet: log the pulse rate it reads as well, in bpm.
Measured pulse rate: 106 bpm
